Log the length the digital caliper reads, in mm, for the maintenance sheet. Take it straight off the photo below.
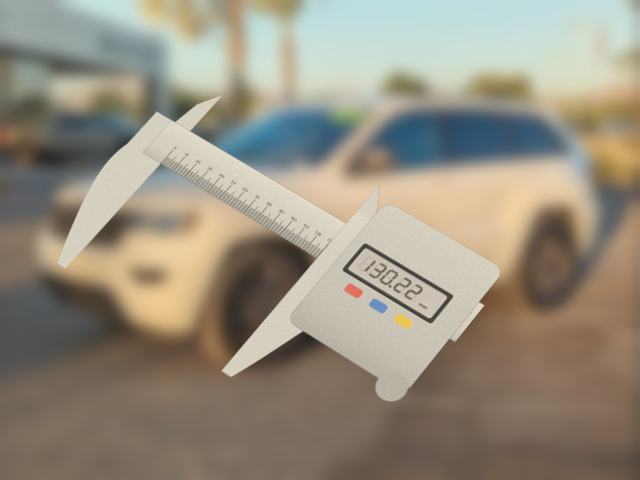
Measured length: 130.22 mm
